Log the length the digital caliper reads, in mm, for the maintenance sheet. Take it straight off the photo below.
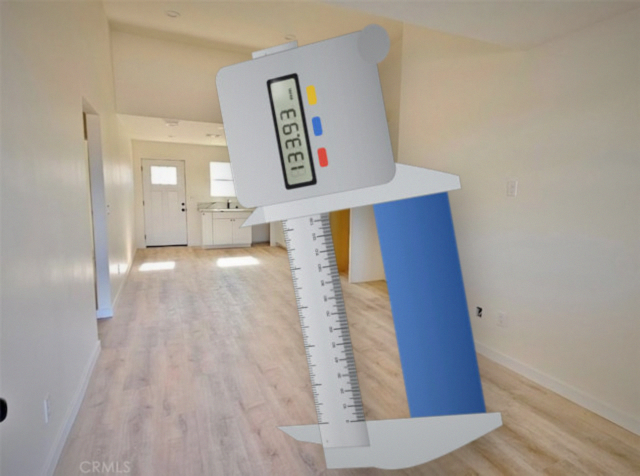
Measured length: 133.93 mm
